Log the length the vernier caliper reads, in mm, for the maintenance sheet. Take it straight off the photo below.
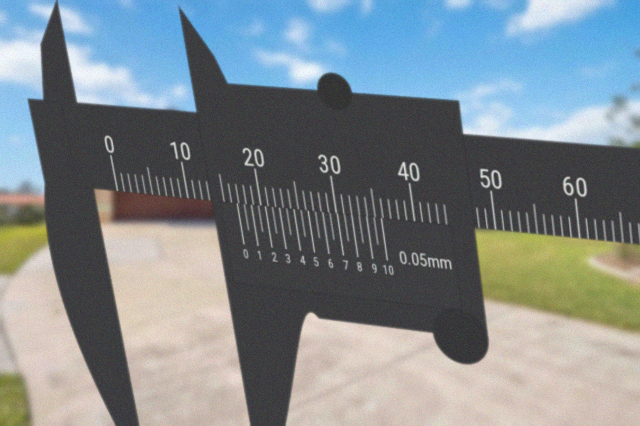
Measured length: 16.8 mm
